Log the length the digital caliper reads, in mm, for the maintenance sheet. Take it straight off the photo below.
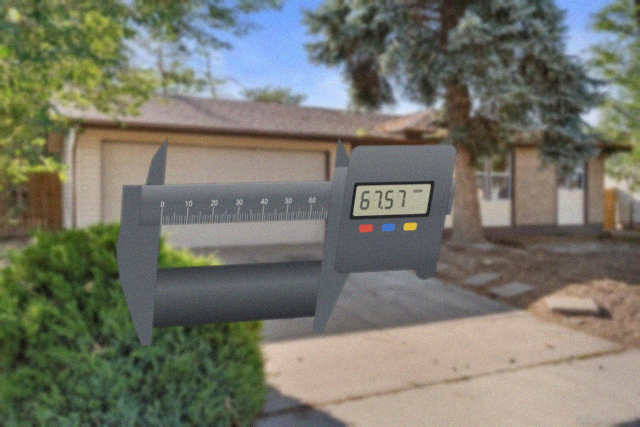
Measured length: 67.57 mm
